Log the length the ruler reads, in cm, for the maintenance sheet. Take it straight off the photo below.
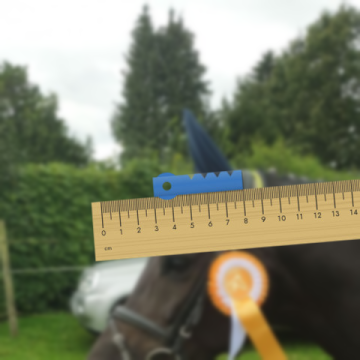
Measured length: 5 cm
